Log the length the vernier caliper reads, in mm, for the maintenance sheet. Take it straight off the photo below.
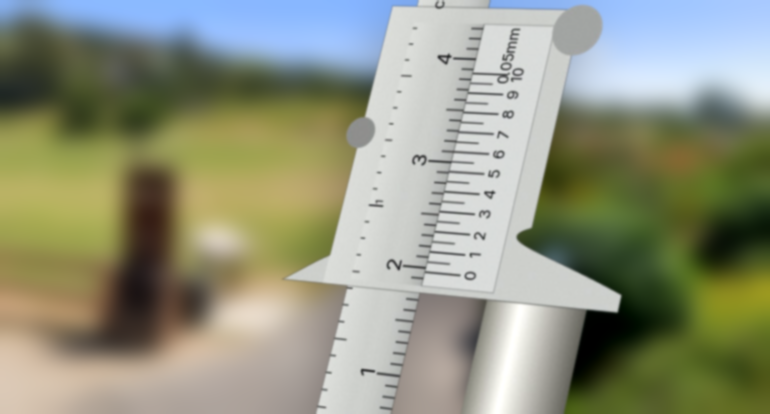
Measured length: 19.6 mm
